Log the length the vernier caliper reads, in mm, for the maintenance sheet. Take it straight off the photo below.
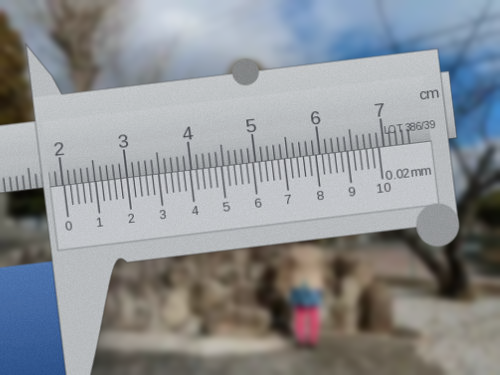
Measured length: 20.2 mm
